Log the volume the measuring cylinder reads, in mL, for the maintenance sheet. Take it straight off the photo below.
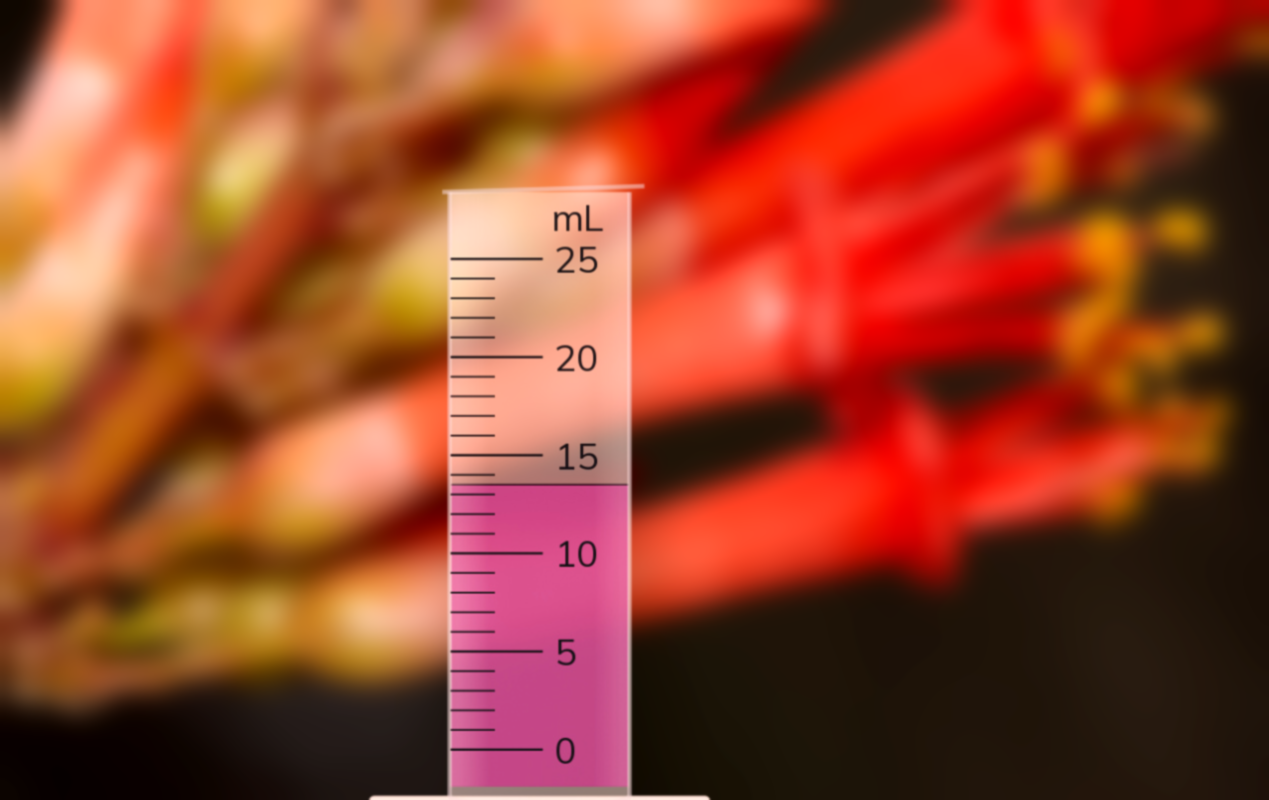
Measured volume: 13.5 mL
